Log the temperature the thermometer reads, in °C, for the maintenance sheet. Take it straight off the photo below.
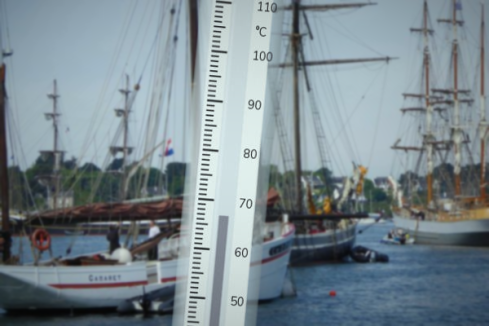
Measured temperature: 67 °C
